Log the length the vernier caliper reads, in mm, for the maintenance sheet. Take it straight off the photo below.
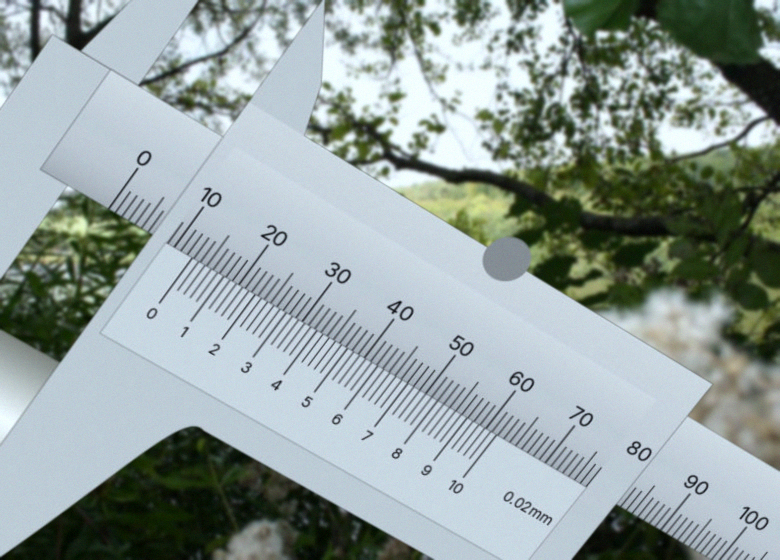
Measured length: 12.8 mm
